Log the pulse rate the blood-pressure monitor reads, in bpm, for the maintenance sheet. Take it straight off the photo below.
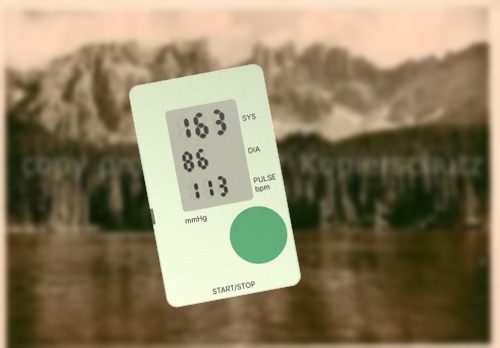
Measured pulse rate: 113 bpm
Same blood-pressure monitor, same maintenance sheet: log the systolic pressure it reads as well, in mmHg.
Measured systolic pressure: 163 mmHg
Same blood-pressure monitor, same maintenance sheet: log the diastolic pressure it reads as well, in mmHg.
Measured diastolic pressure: 86 mmHg
